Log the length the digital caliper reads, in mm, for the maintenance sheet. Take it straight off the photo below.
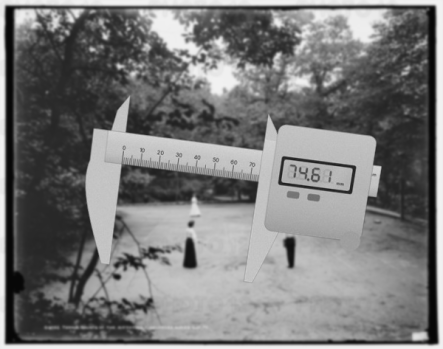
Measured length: 74.61 mm
